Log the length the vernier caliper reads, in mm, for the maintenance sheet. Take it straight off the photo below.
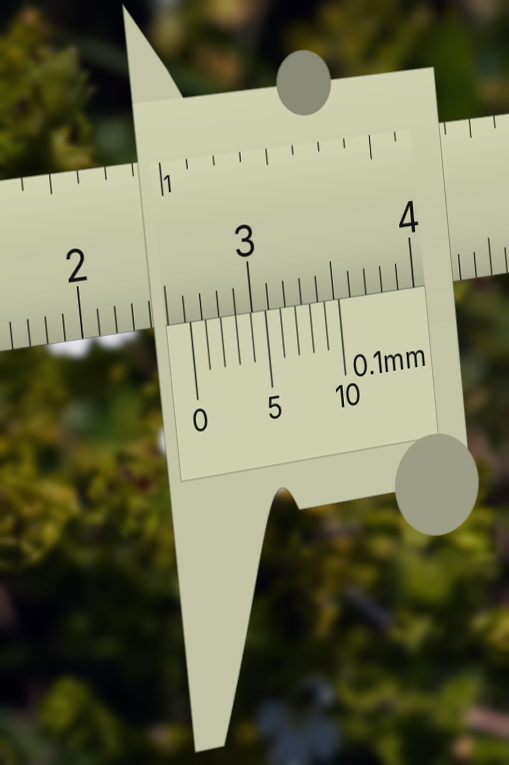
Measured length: 26.3 mm
